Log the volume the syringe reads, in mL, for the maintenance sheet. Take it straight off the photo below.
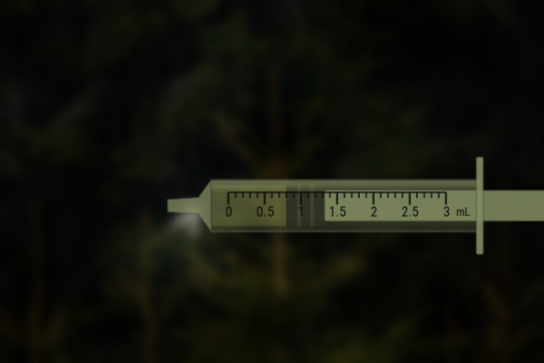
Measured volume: 0.8 mL
